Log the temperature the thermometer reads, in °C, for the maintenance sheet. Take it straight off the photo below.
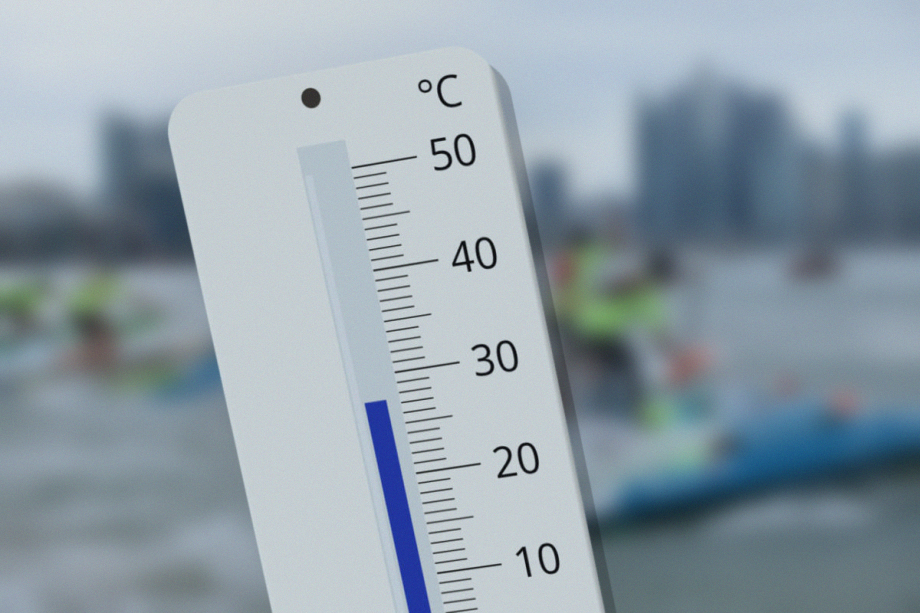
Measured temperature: 27.5 °C
